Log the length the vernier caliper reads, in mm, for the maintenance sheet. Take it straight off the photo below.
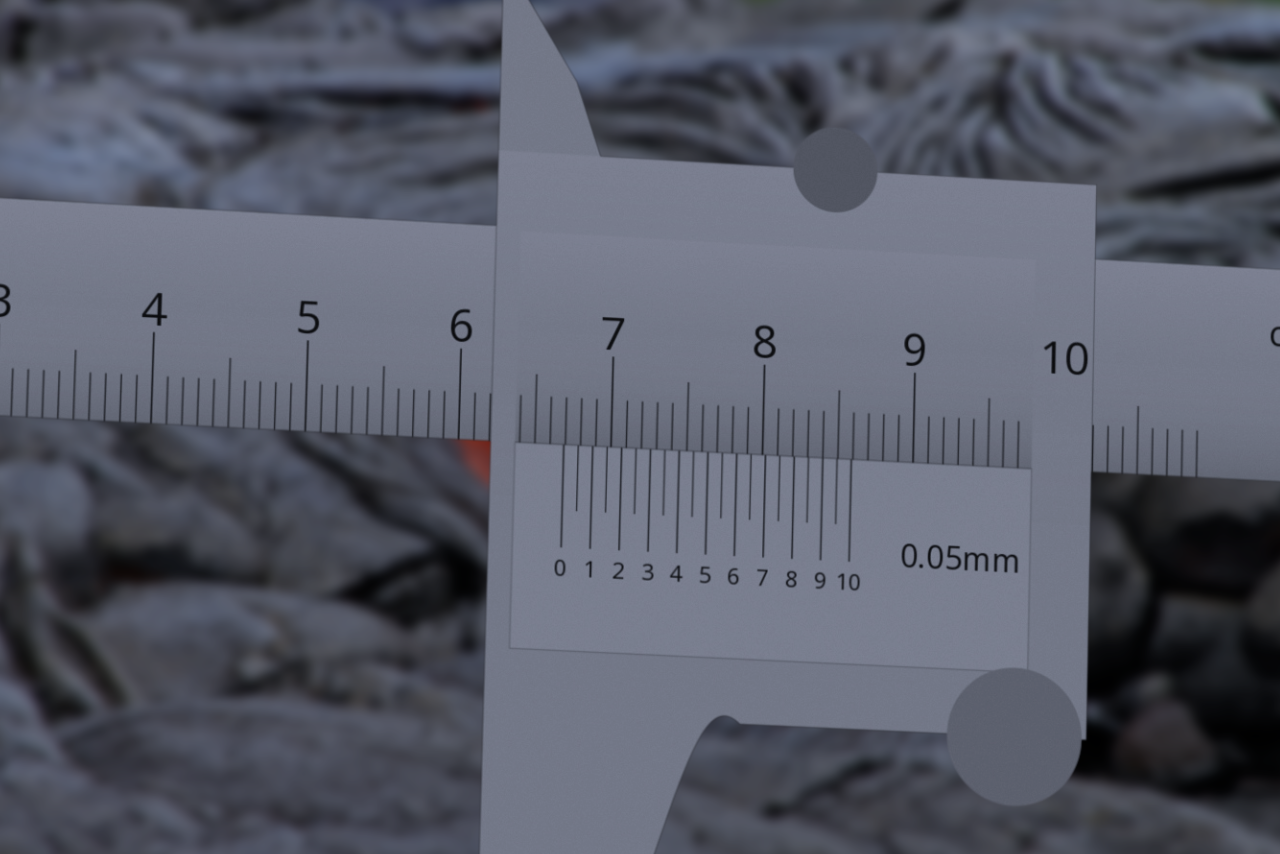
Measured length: 66.9 mm
